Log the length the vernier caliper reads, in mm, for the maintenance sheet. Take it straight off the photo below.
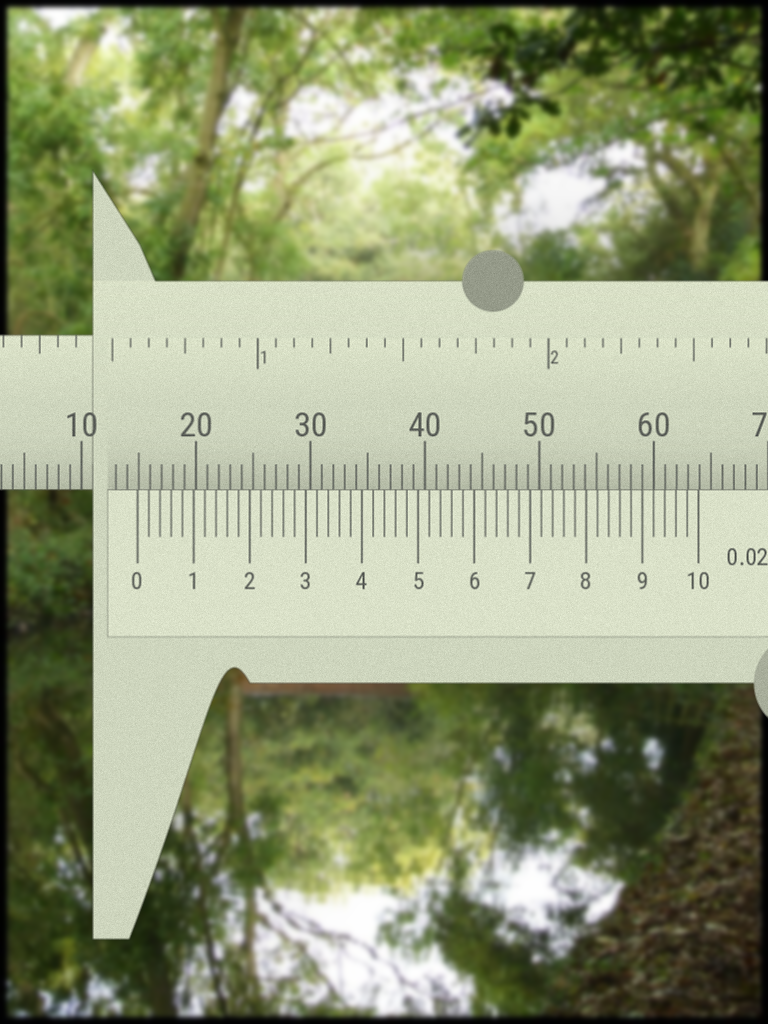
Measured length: 14.9 mm
